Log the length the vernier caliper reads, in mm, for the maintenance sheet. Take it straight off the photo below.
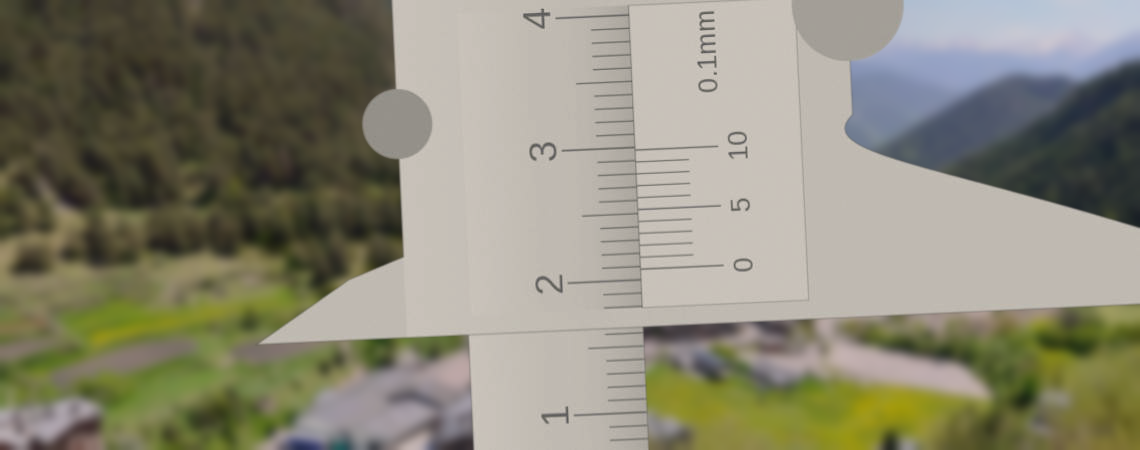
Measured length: 20.8 mm
